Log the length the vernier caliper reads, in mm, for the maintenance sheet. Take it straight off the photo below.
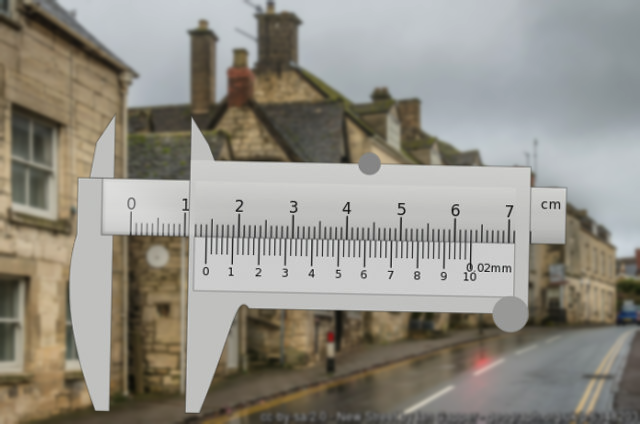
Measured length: 14.0 mm
